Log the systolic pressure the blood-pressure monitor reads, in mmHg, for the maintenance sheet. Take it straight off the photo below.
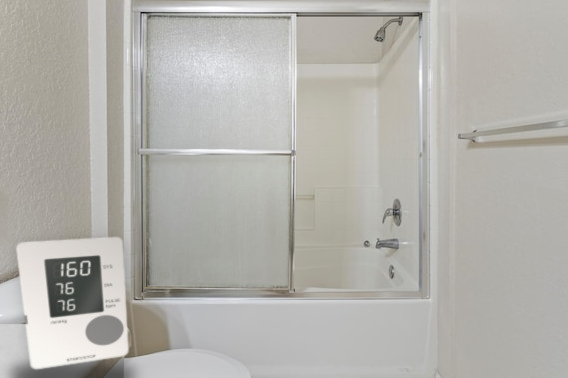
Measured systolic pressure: 160 mmHg
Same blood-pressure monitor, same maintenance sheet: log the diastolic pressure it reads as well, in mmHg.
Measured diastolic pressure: 76 mmHg
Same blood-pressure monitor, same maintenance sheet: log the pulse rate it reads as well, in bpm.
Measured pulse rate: 76 bpm
